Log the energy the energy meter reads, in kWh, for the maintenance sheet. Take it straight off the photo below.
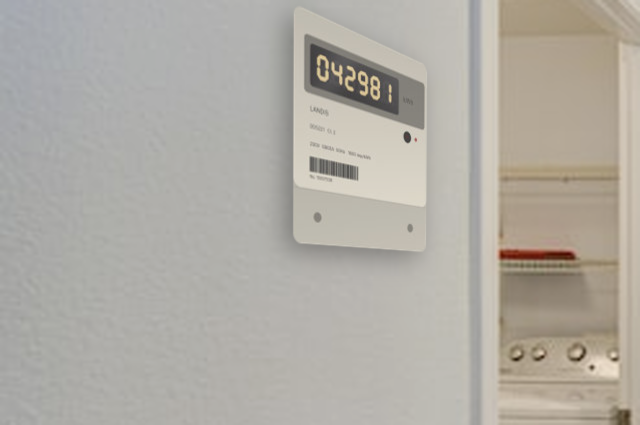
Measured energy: 42981 kWh
